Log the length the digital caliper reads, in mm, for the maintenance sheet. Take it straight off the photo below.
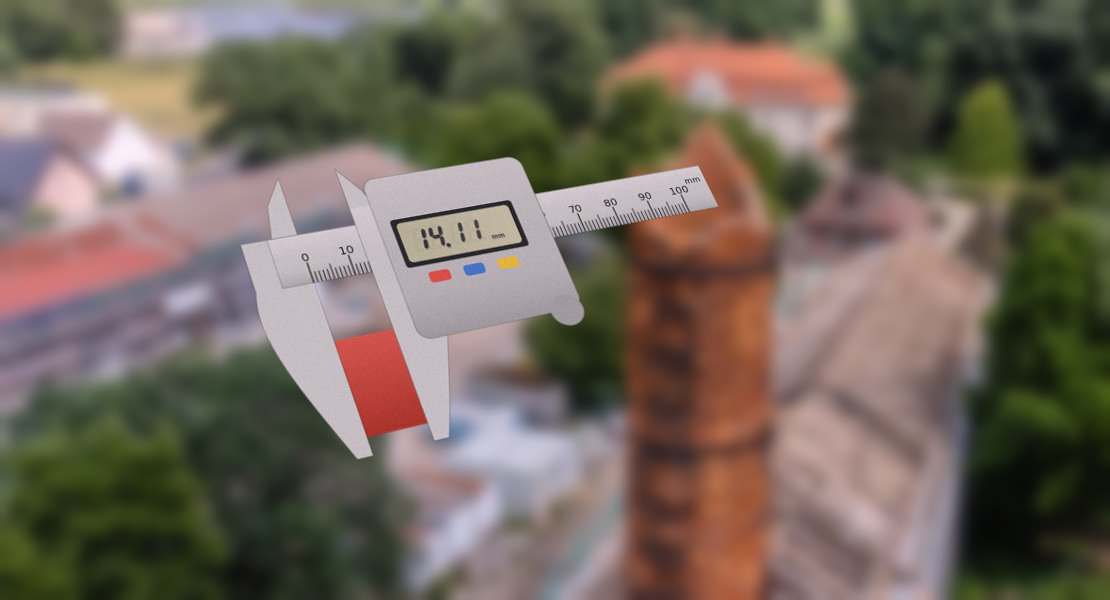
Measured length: 14.11 mm
